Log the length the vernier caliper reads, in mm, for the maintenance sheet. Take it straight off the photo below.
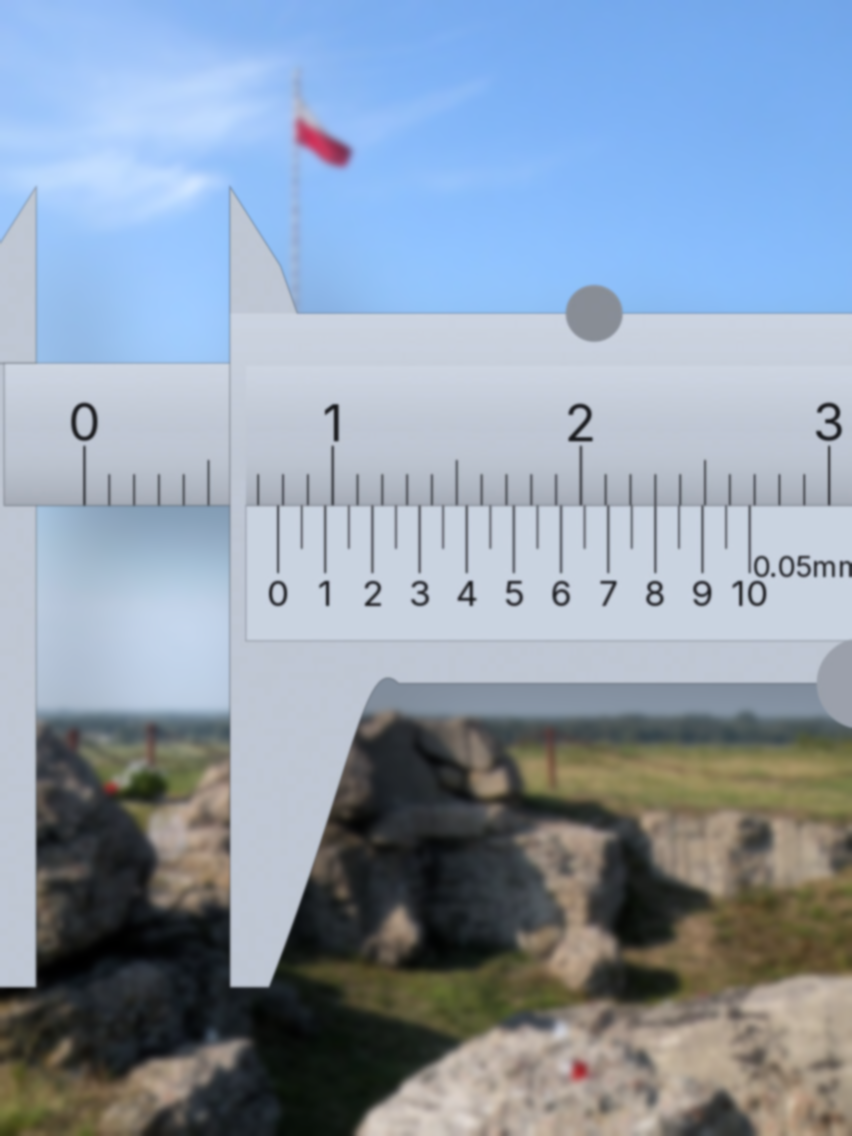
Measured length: 7.8 mm
